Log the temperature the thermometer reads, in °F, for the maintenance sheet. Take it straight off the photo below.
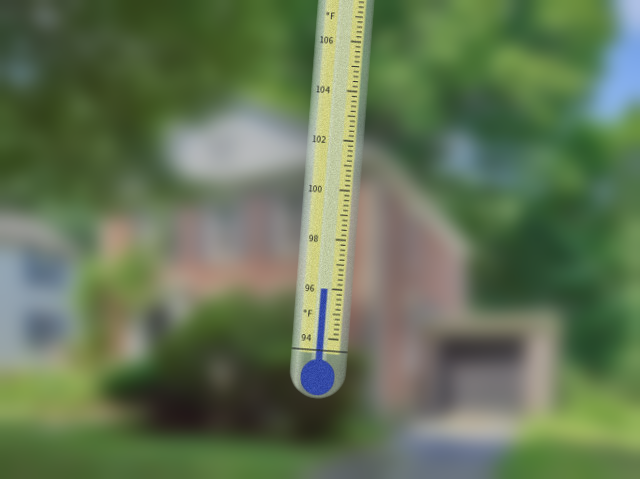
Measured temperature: 96 °F
